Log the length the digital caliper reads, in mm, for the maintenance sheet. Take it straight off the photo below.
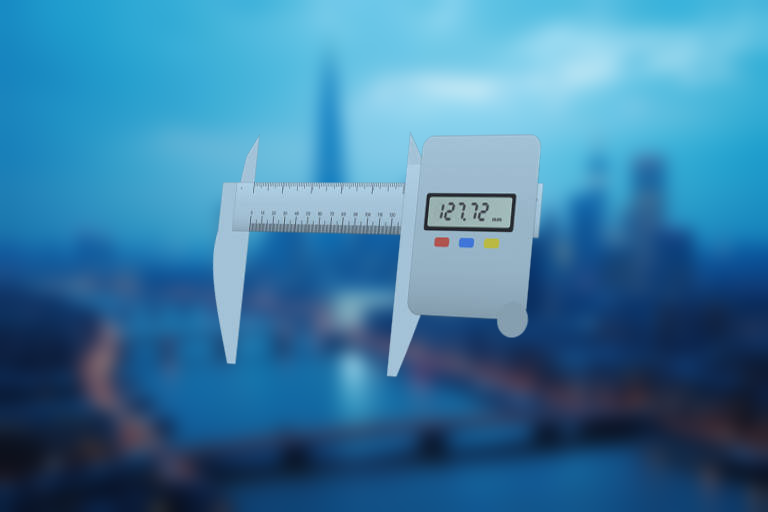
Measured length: 127.72 mm
